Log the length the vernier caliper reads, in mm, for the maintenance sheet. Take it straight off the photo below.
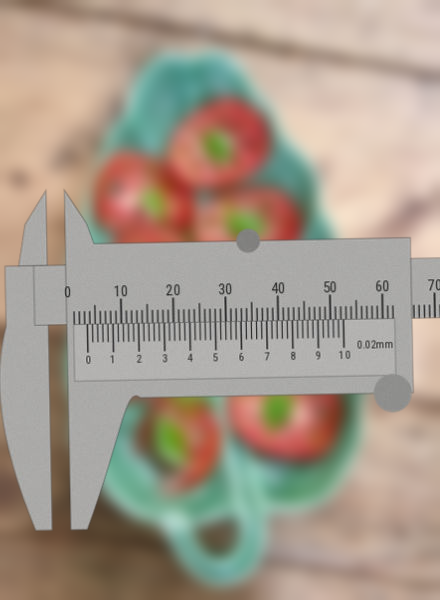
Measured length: 3.5 mm
